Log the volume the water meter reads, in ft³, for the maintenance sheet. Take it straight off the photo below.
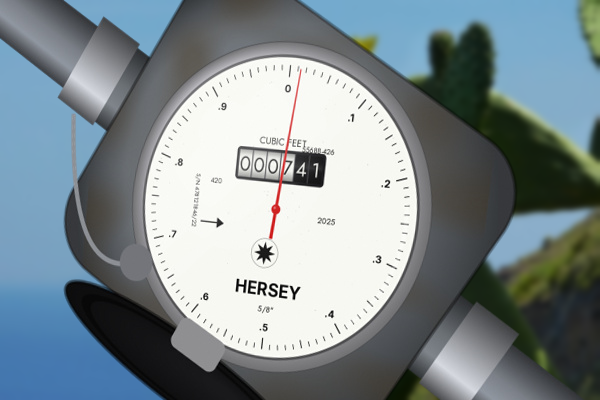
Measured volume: 741.01 ft³
